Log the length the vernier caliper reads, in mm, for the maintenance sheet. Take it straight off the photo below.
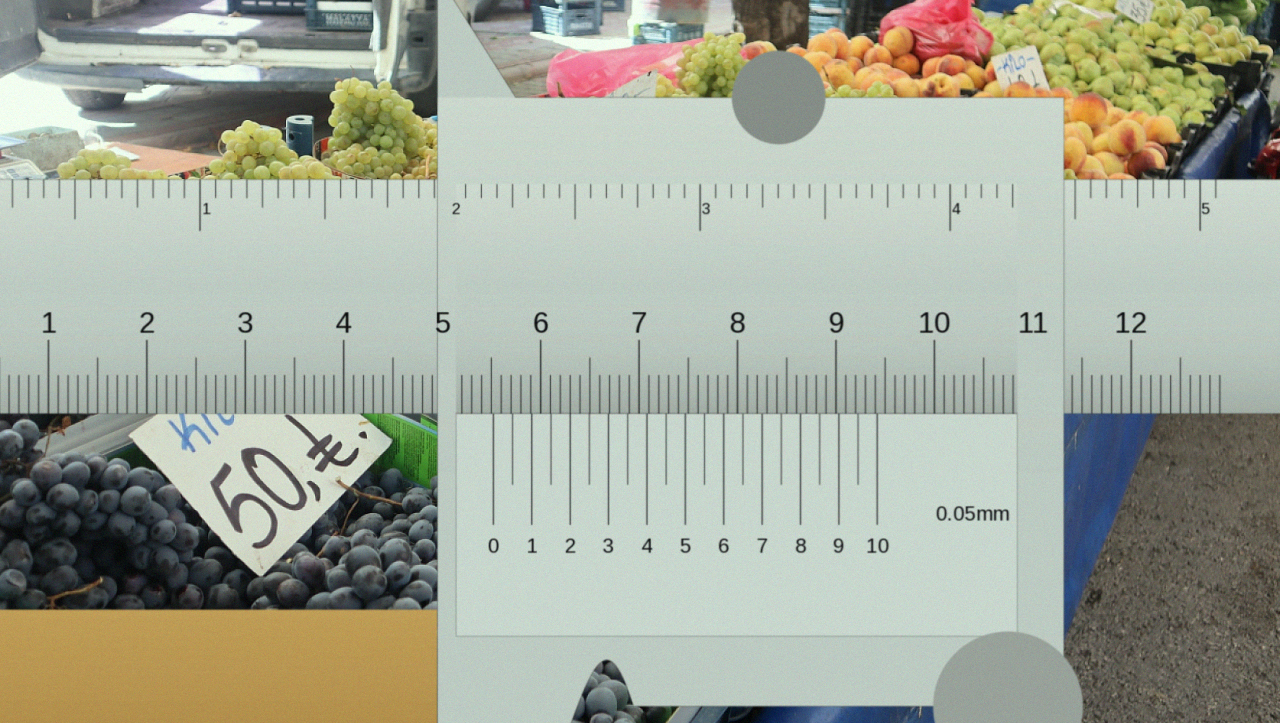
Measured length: 55.2 mm
